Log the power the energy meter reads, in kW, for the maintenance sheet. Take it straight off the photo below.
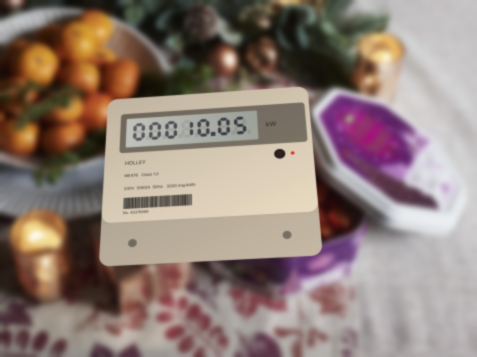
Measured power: 10.05 kW
